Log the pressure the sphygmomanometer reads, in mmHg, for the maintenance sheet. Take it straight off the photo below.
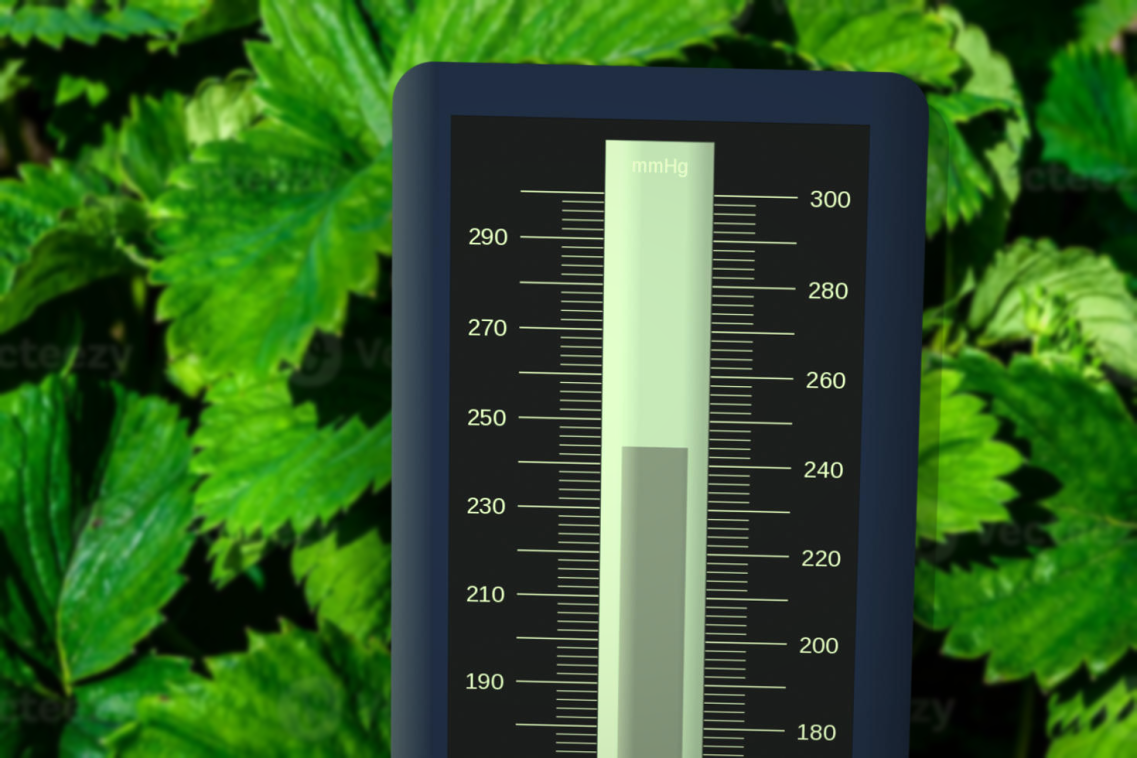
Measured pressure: 244 mmHg
